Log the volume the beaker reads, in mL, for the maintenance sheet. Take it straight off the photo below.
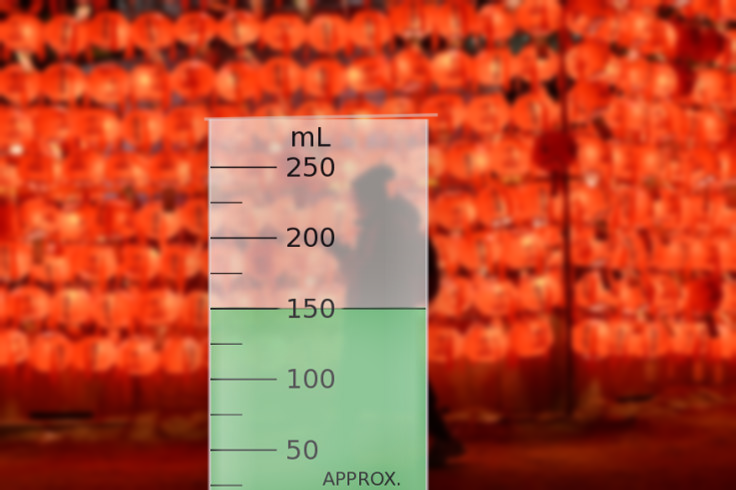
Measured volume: 150 mL
